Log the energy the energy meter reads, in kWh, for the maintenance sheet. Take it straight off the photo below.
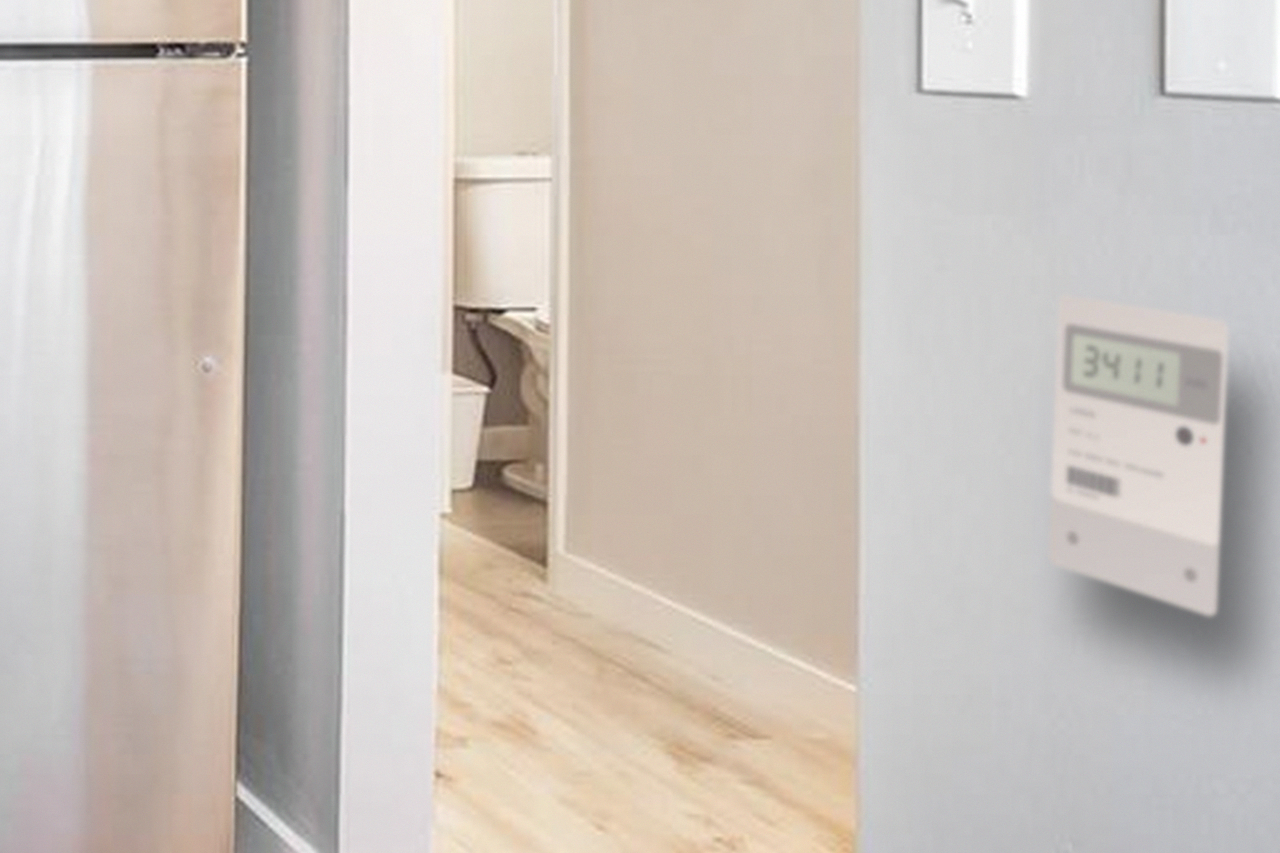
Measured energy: 3411 kWh
